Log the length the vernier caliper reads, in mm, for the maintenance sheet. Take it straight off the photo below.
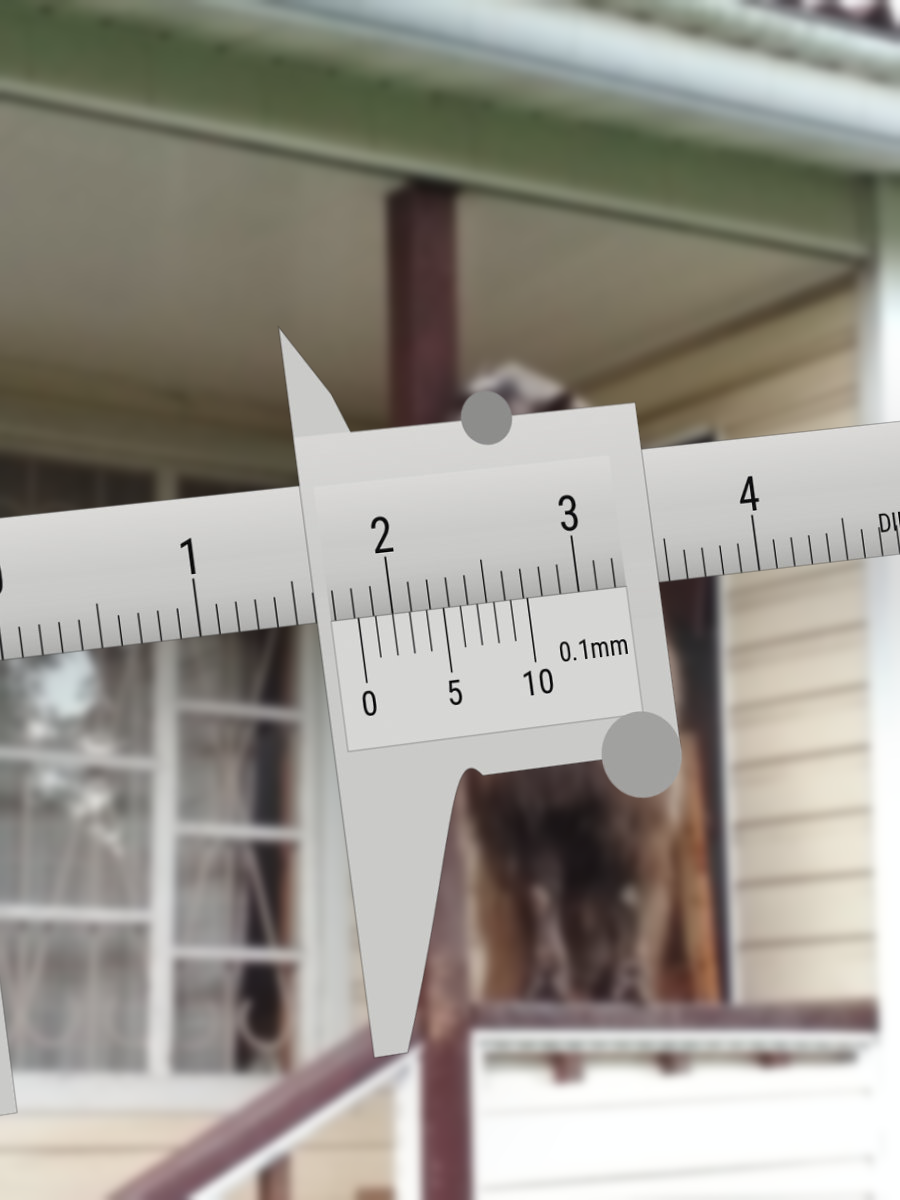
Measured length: 18.2 mm
